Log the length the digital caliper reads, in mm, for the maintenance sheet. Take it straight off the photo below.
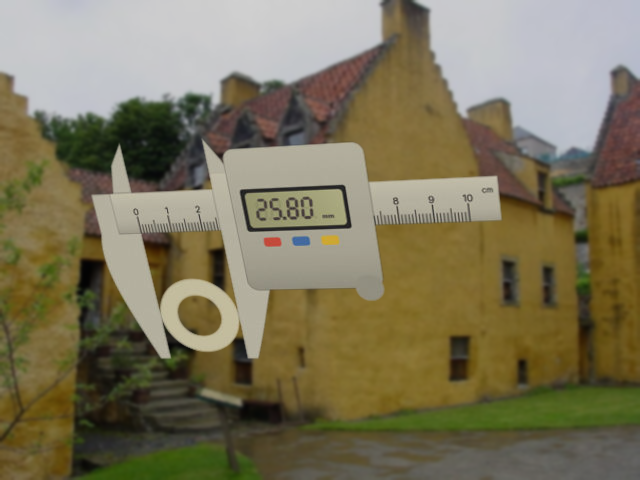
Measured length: 25.80 mm
